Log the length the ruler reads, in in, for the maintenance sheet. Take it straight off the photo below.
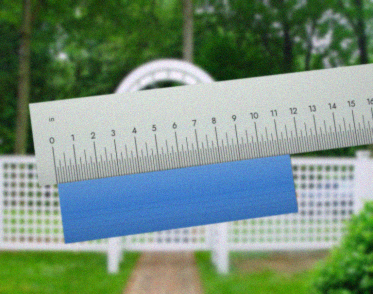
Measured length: 11.5 in
